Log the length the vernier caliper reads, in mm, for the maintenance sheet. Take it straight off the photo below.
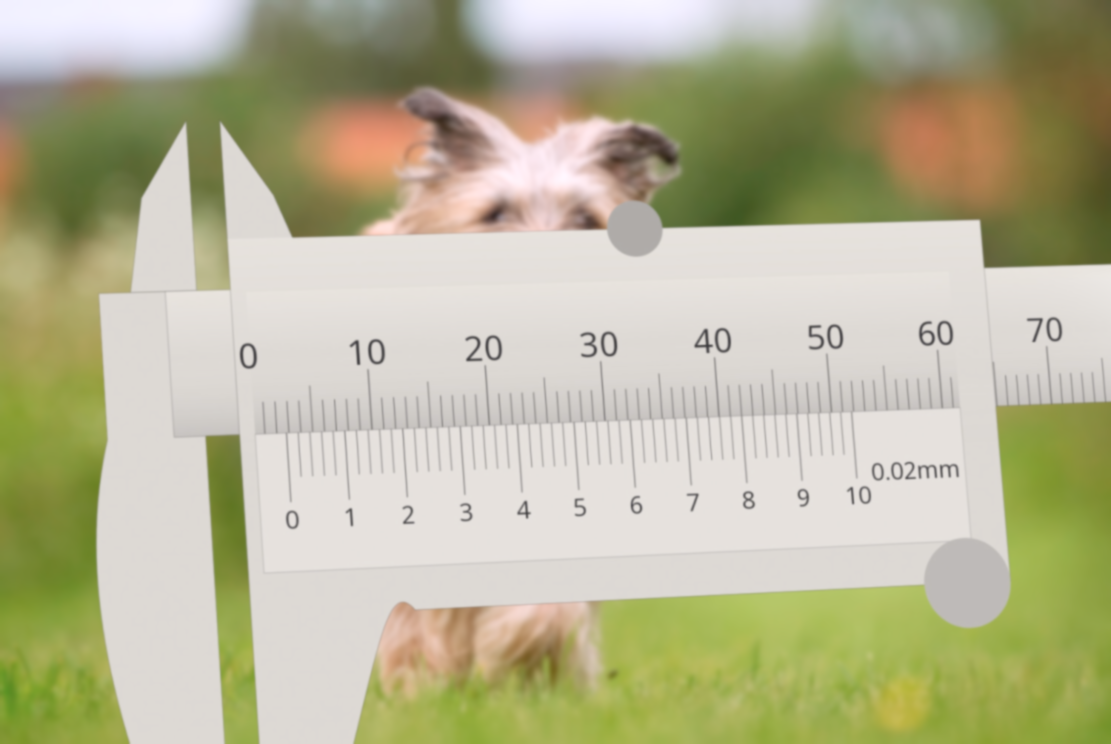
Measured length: 2.8 mm
